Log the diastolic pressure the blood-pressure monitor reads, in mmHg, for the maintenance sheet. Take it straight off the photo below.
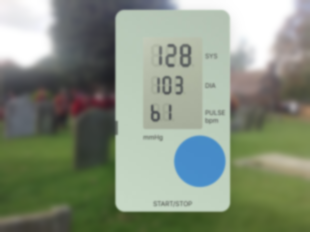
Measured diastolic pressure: 103 mmHg
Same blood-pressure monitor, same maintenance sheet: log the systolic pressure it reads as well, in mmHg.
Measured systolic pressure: 128 mmHg
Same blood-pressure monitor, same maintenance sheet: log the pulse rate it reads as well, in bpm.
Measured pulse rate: 61 bpm
